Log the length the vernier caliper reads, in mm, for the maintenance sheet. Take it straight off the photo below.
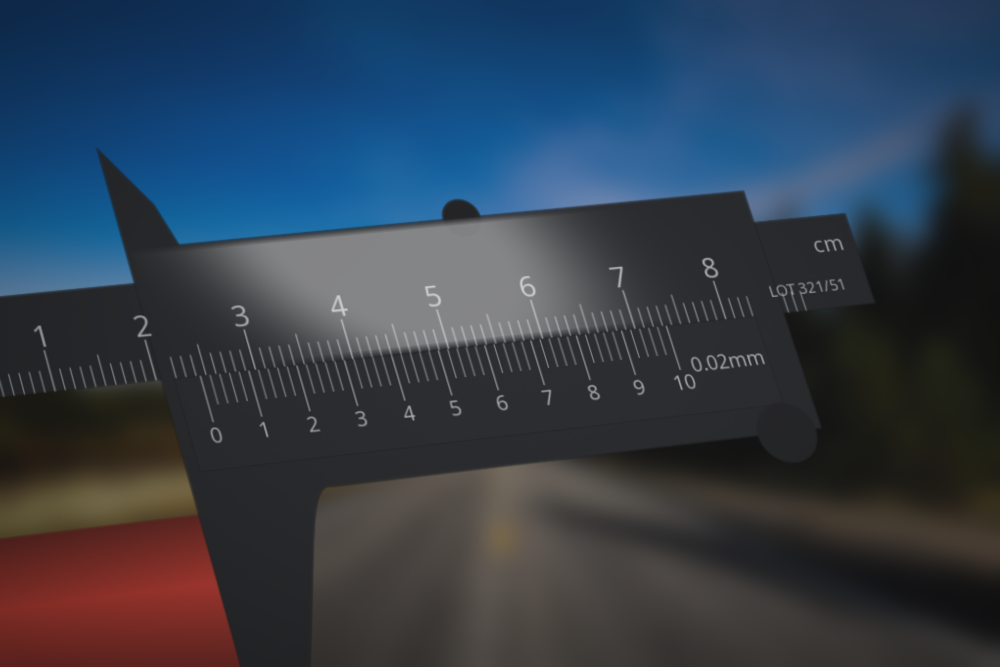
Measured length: 24.4 mm
